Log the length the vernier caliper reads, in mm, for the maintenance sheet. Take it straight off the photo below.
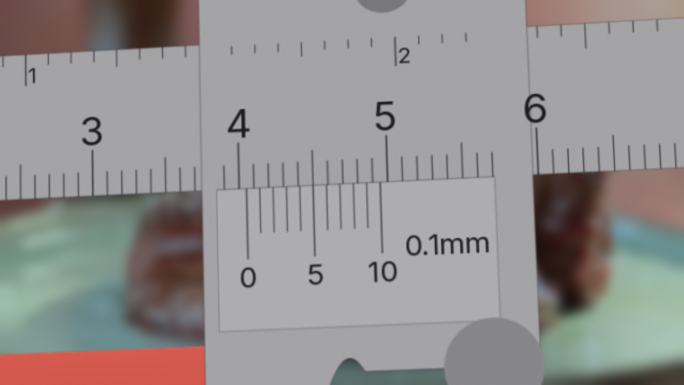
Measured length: 40.5 mm
